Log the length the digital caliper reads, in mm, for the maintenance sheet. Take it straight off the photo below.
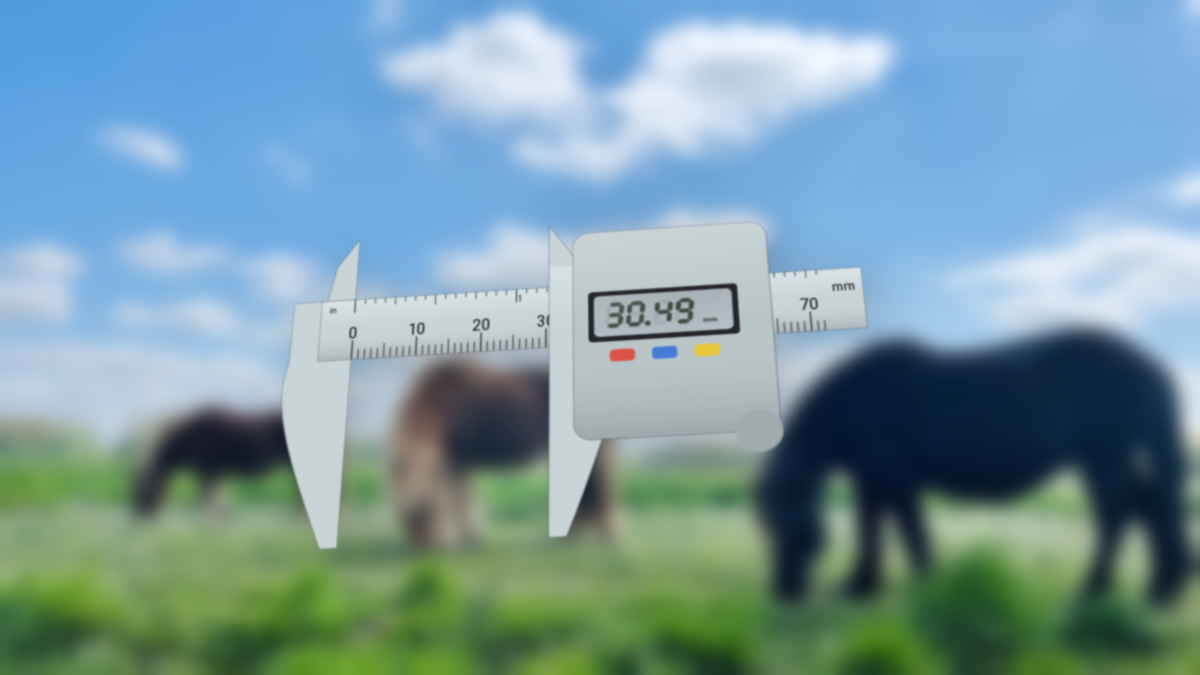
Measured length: 30.49 mm
